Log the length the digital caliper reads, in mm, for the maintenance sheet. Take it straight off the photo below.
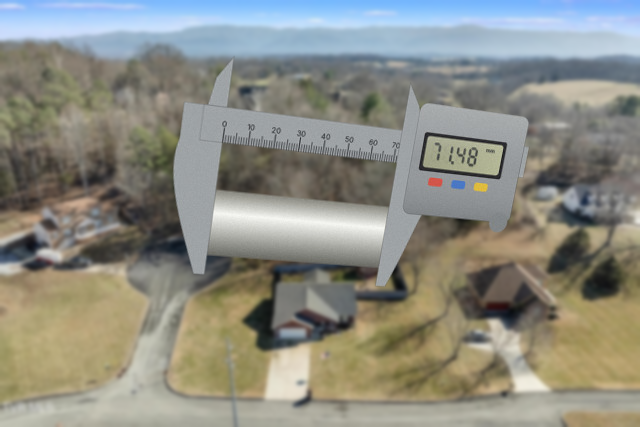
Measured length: 71.48 mm
